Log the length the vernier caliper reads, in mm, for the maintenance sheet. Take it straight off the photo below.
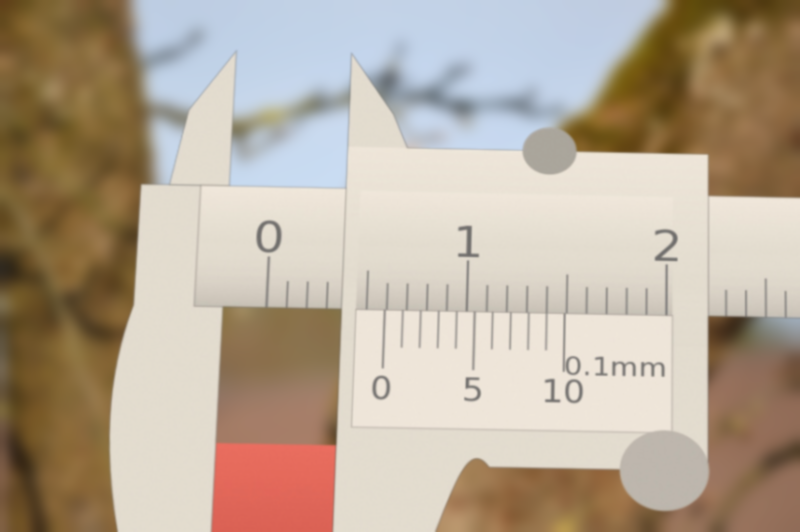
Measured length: 5.9 mm
